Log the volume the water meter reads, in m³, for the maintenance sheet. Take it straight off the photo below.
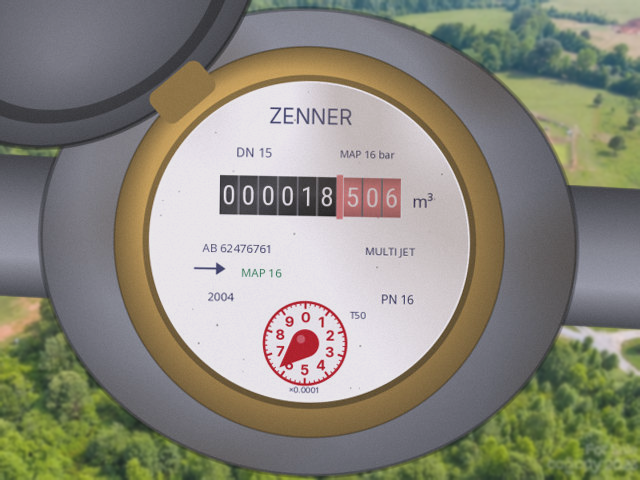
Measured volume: 18.5066 m³
